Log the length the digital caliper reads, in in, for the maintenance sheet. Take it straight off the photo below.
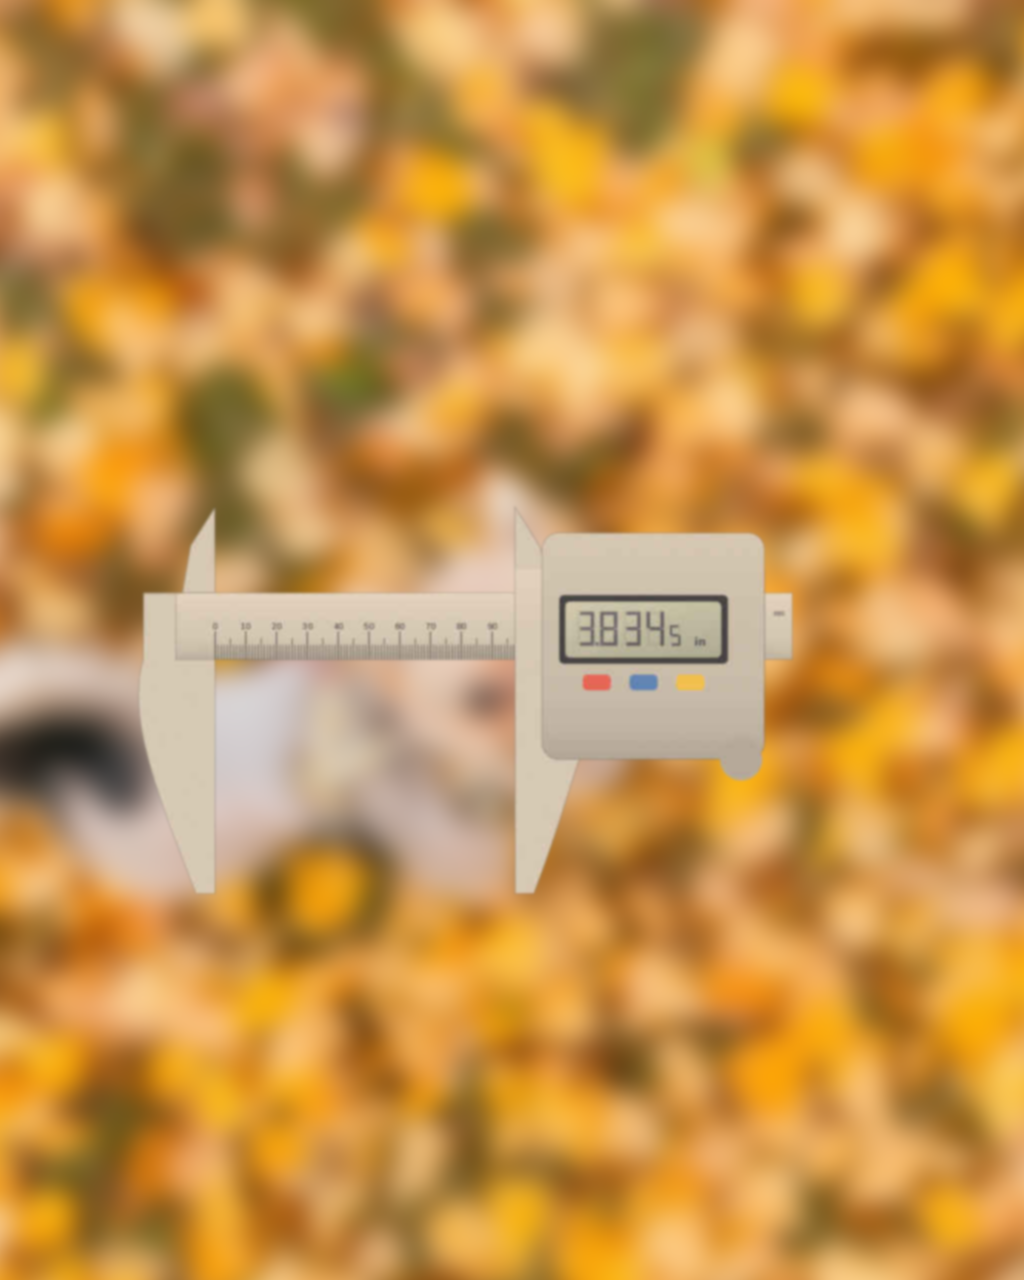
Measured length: 3.8345 in
